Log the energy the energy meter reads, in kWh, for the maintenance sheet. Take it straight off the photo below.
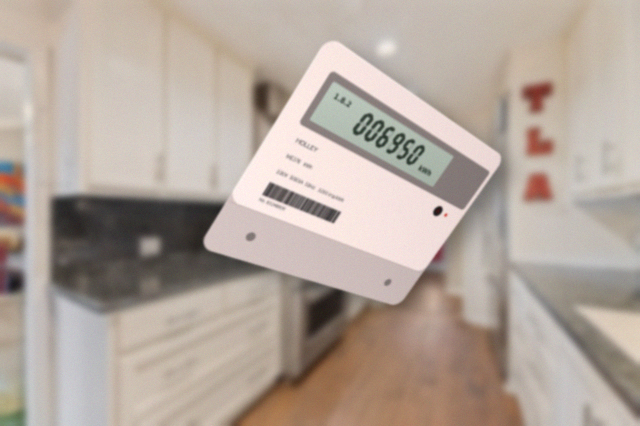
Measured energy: 6950 kWh
